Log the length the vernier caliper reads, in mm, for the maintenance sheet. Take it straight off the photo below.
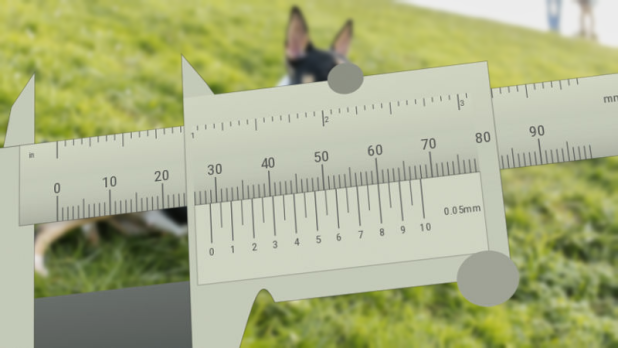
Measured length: 28.8 mm
